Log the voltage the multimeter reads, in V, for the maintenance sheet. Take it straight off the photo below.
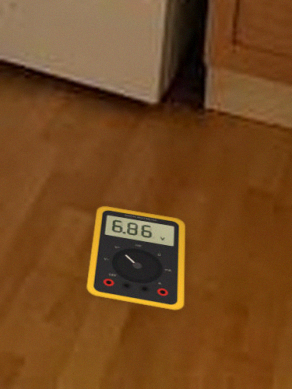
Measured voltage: 6.86 V
